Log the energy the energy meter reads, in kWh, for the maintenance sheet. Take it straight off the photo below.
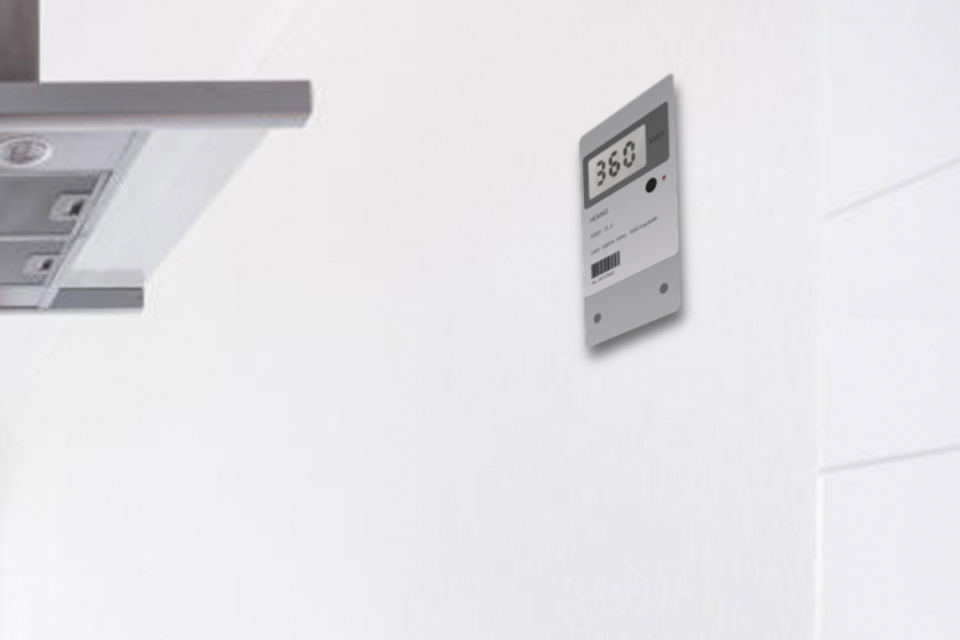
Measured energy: 360 kWh
